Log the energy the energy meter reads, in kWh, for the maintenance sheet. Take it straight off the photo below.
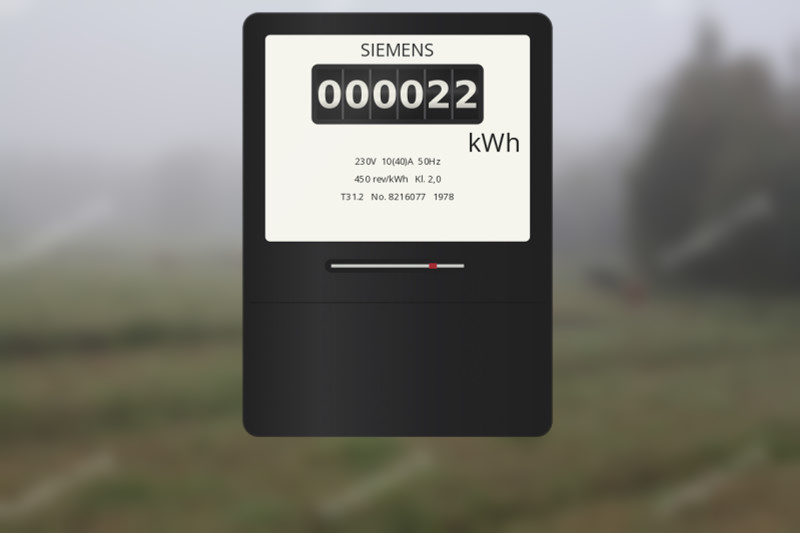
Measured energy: 22 kWh
